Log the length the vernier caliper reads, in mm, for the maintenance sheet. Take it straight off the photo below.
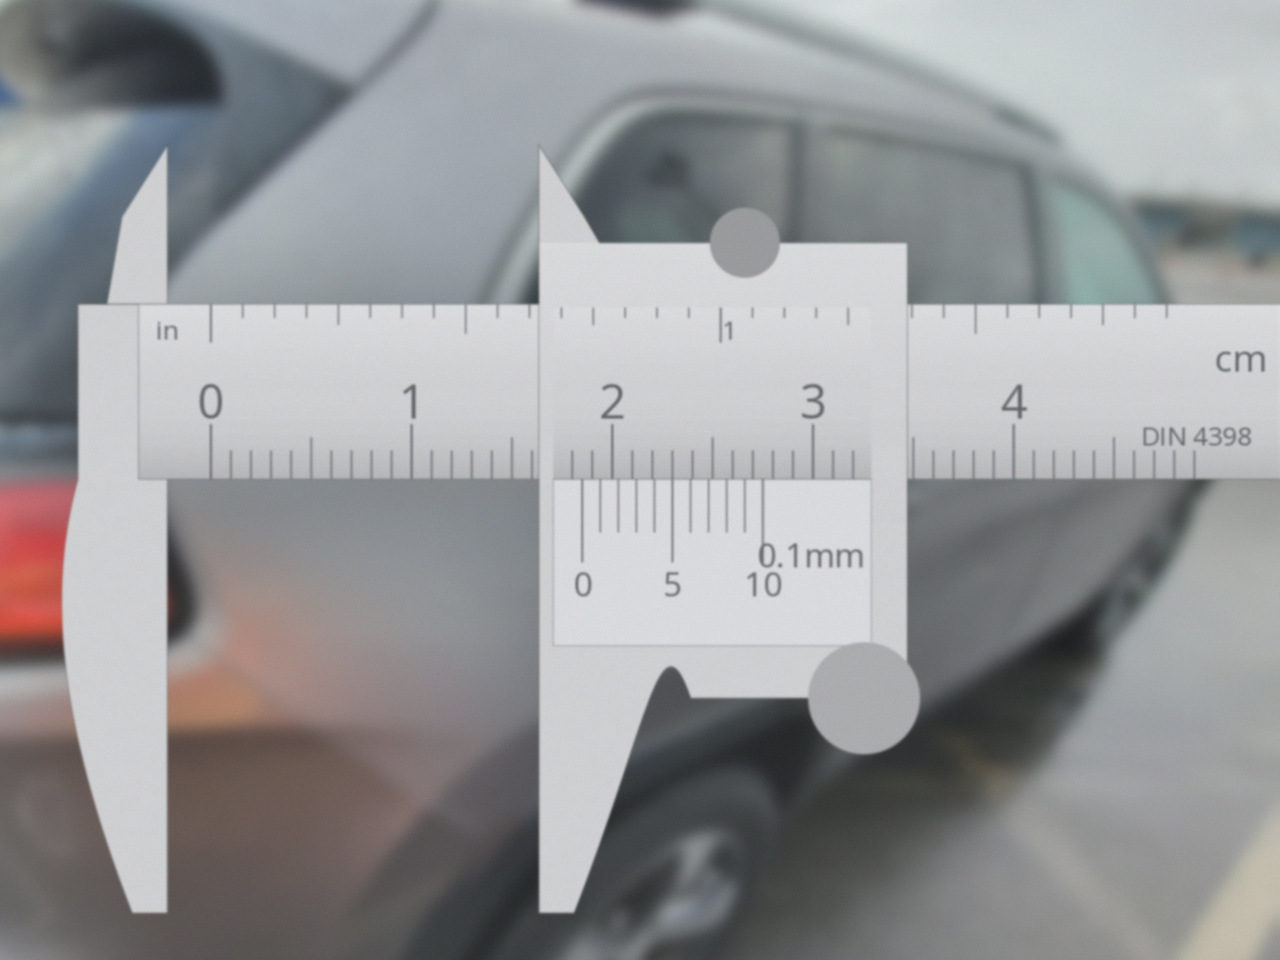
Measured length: 18.5 mm
